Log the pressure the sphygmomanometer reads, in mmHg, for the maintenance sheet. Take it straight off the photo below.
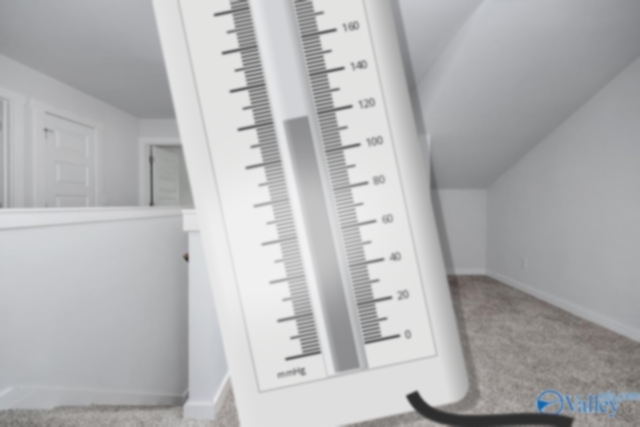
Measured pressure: 120 mmHg
